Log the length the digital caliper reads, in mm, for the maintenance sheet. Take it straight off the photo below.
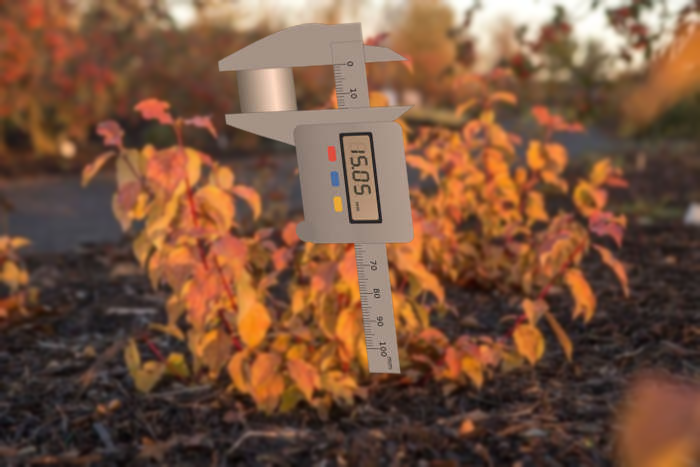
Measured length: 15.05 mm
